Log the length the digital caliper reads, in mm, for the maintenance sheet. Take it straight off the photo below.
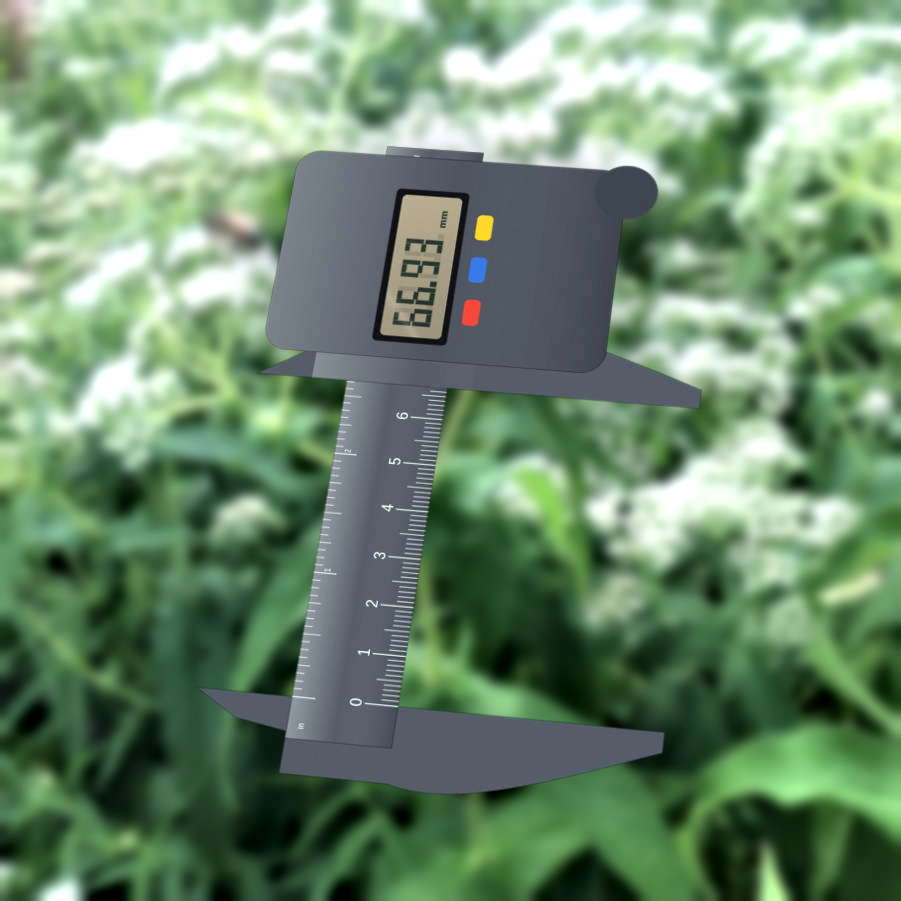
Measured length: 66.93 mm
